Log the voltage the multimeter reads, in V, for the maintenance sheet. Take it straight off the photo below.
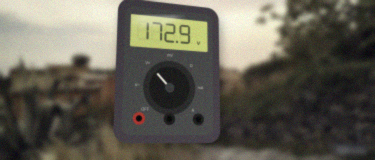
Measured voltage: 172.9 V
